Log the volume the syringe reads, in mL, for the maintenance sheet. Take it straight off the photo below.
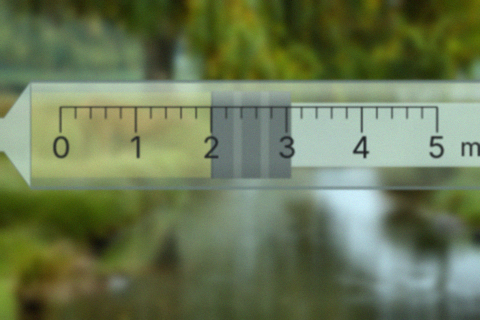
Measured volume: 2 mL
